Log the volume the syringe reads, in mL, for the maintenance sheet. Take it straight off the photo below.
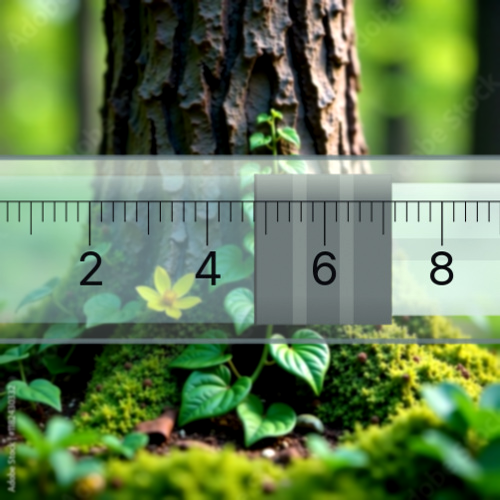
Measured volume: 4.8 mL
